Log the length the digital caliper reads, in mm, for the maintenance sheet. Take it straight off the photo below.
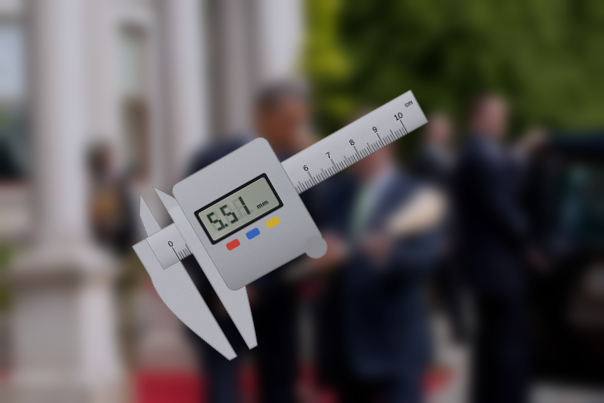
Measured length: 5.51 mm
